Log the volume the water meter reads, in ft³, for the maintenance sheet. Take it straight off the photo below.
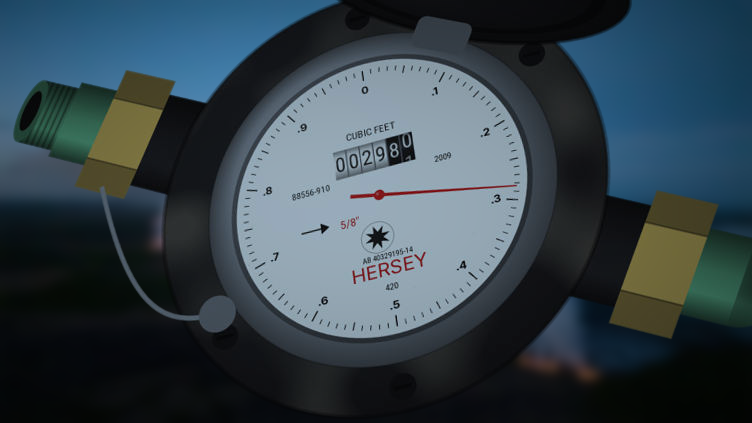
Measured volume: 2980.28 ft³
